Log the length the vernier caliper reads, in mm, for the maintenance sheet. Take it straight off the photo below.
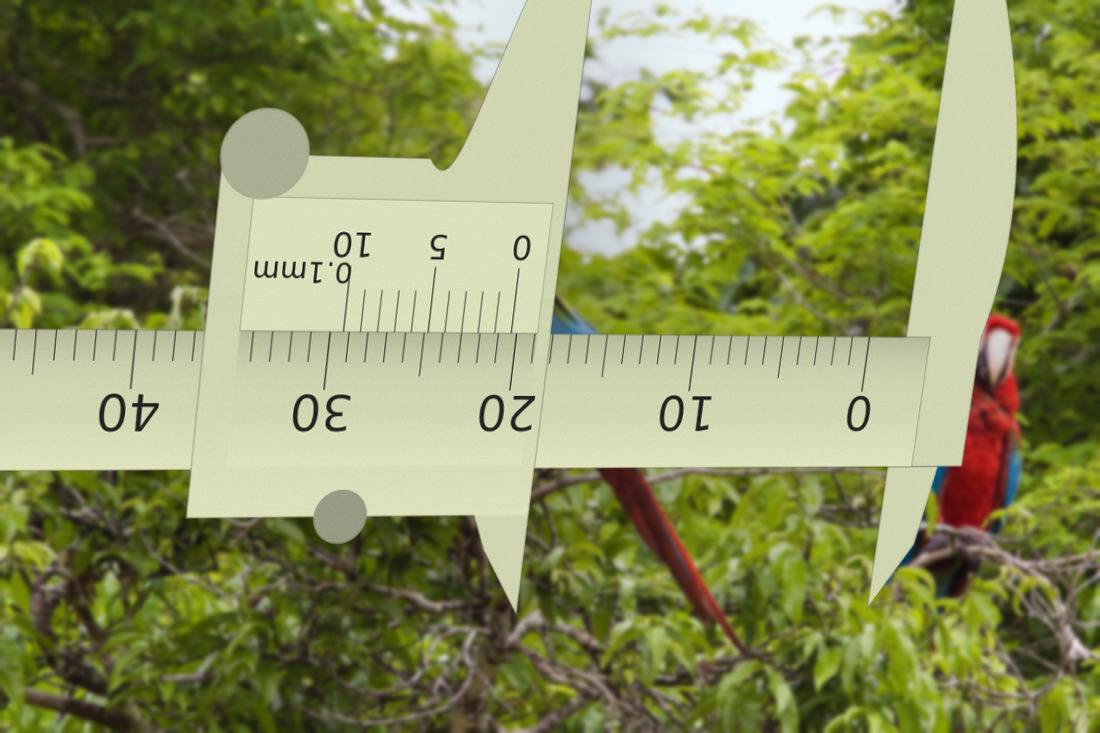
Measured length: 20.3 mm
